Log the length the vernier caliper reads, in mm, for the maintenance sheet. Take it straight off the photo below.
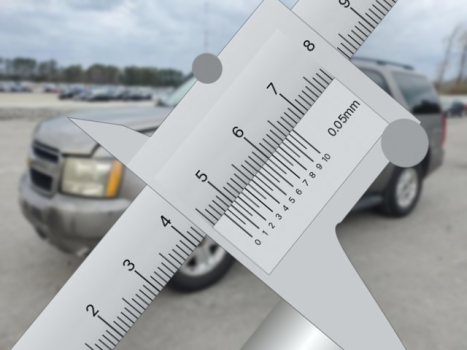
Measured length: 47.6 mm
